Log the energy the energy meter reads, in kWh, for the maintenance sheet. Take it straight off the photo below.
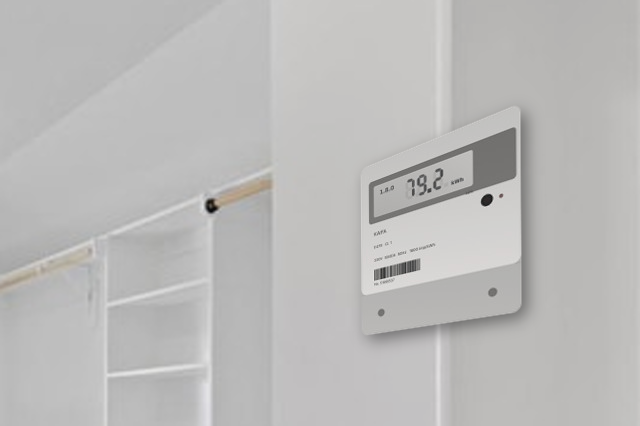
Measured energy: 79.2 kWh
